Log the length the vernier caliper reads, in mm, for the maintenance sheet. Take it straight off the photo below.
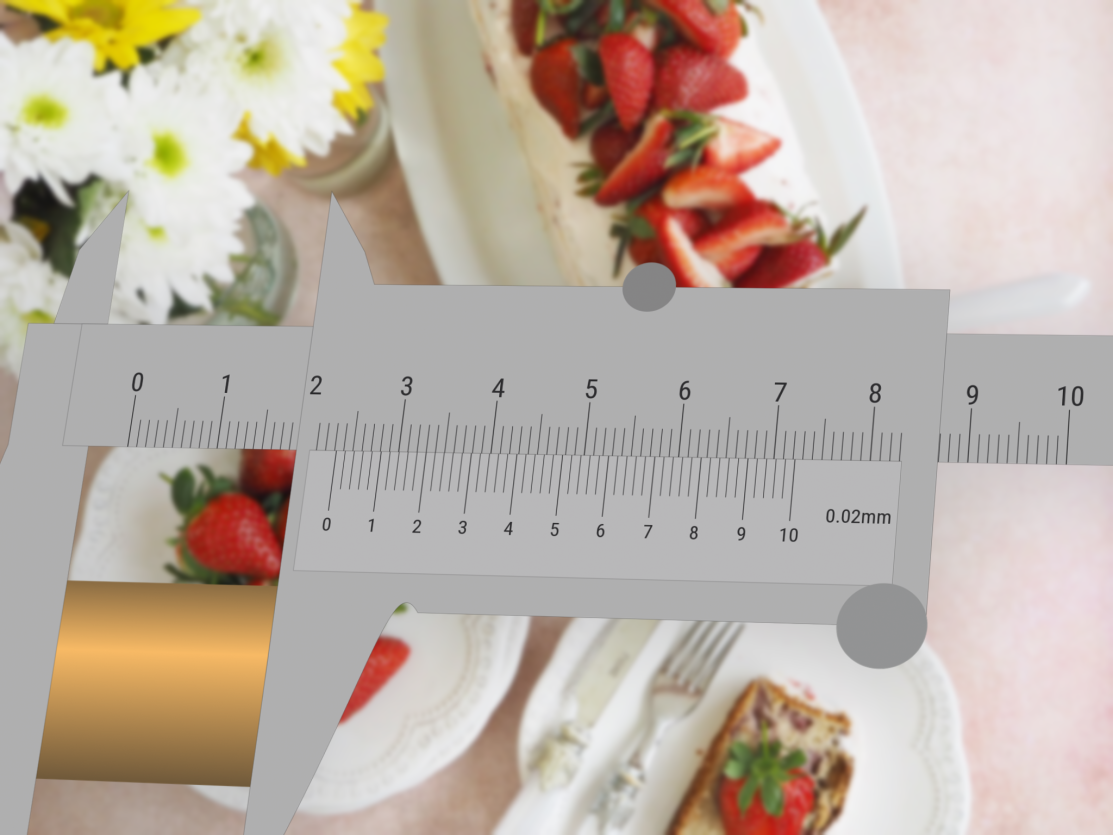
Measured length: 23.2 mm
